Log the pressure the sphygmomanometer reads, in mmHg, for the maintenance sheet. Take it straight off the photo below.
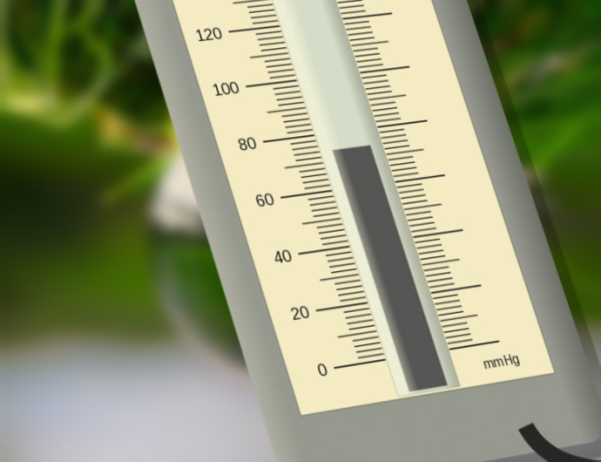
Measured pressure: 74 mmHg
